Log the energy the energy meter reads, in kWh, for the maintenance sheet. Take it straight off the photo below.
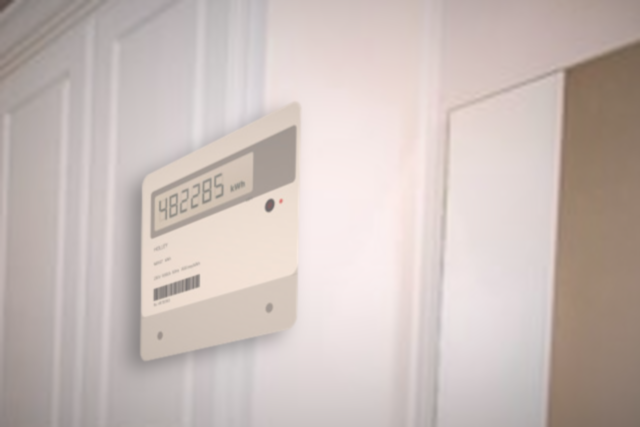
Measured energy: 482285 kWh
